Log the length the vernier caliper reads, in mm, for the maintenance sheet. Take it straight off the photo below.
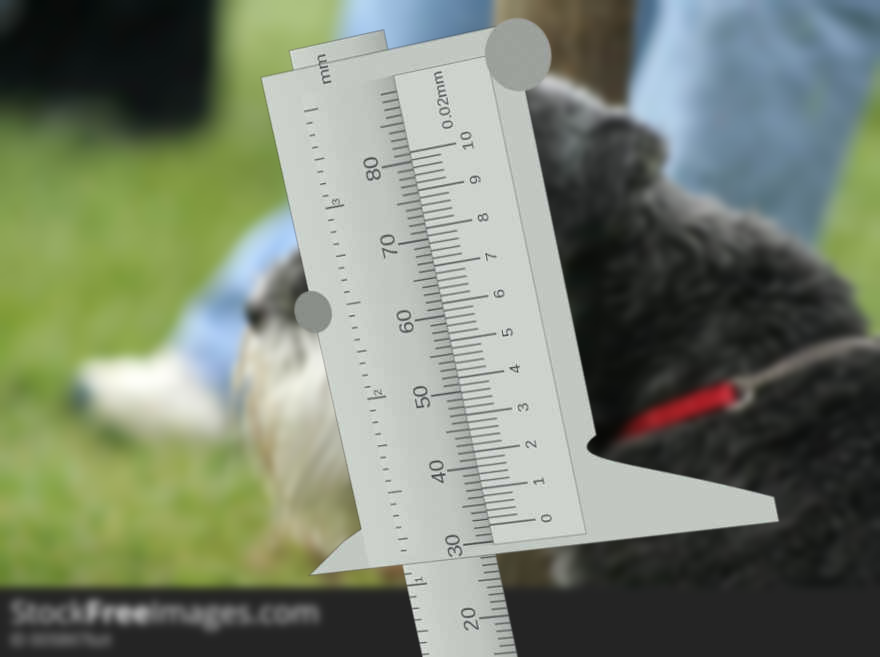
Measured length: 32.2 mm
